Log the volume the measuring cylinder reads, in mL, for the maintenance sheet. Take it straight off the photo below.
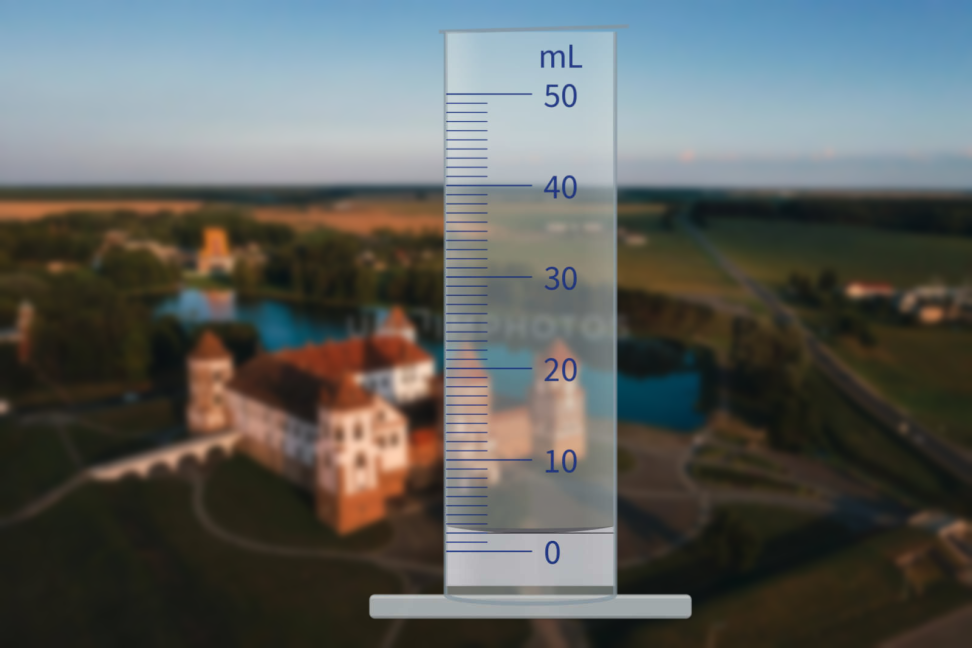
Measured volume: 2 mL
